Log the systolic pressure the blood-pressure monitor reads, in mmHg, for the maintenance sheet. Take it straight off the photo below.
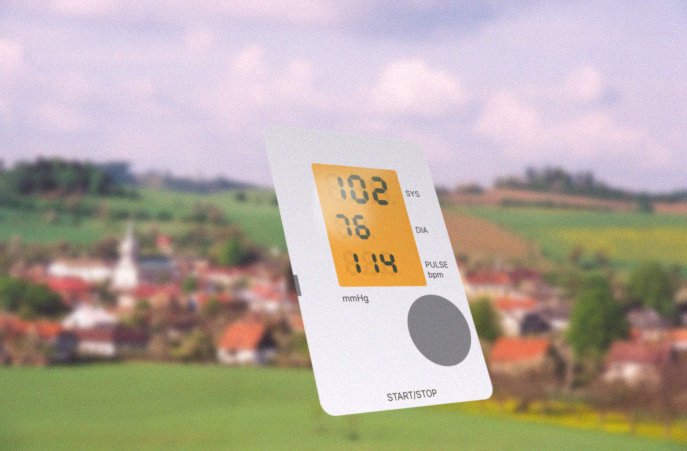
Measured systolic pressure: 102 mmHg
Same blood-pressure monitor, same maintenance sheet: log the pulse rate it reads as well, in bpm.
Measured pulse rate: 114 bpm
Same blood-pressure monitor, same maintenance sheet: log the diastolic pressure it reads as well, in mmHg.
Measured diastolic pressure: 76 mmHg
